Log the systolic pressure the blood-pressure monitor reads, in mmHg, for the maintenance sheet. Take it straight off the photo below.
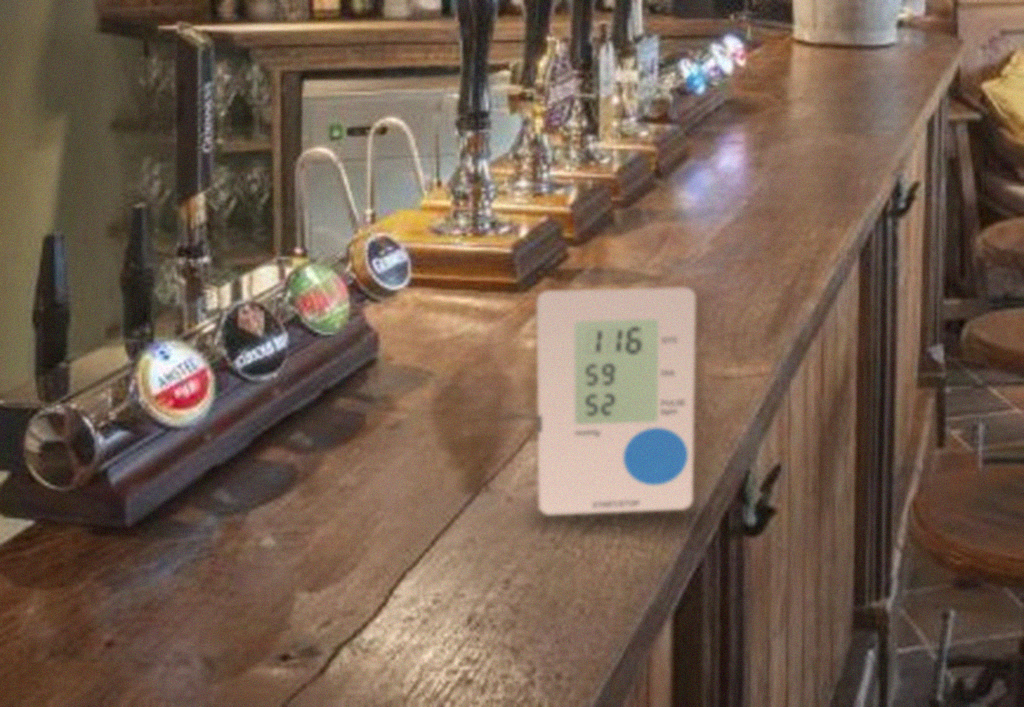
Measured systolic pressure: 116 mmHg
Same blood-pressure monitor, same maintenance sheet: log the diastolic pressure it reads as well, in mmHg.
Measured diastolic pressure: 59 mmHg
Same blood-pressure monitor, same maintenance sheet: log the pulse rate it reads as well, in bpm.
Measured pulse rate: 52 bpm
